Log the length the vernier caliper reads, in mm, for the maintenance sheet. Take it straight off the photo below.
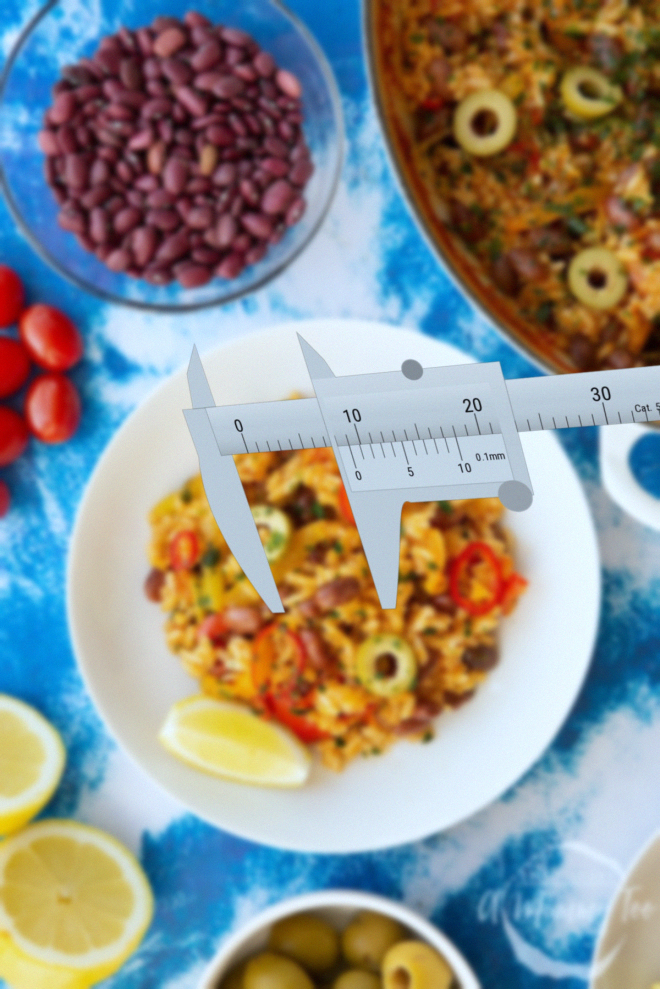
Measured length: 9.0 mm
